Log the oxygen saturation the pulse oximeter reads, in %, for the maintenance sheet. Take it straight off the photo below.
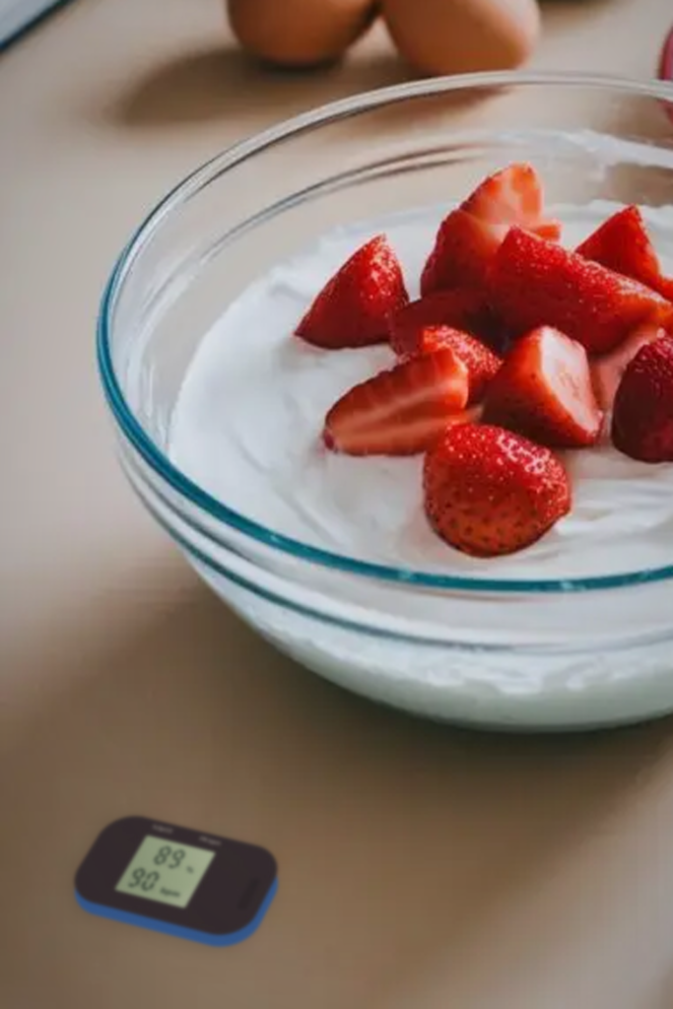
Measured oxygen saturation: 89 %
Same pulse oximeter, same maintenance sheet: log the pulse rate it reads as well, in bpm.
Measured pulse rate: 90 bpm
